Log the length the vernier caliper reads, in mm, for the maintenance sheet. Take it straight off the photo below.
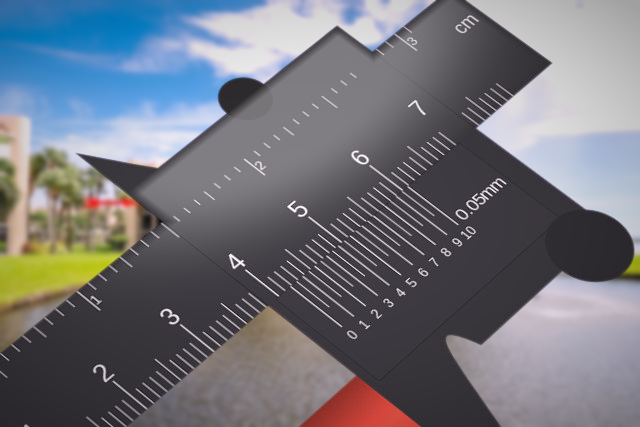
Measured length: 41.8 mm
